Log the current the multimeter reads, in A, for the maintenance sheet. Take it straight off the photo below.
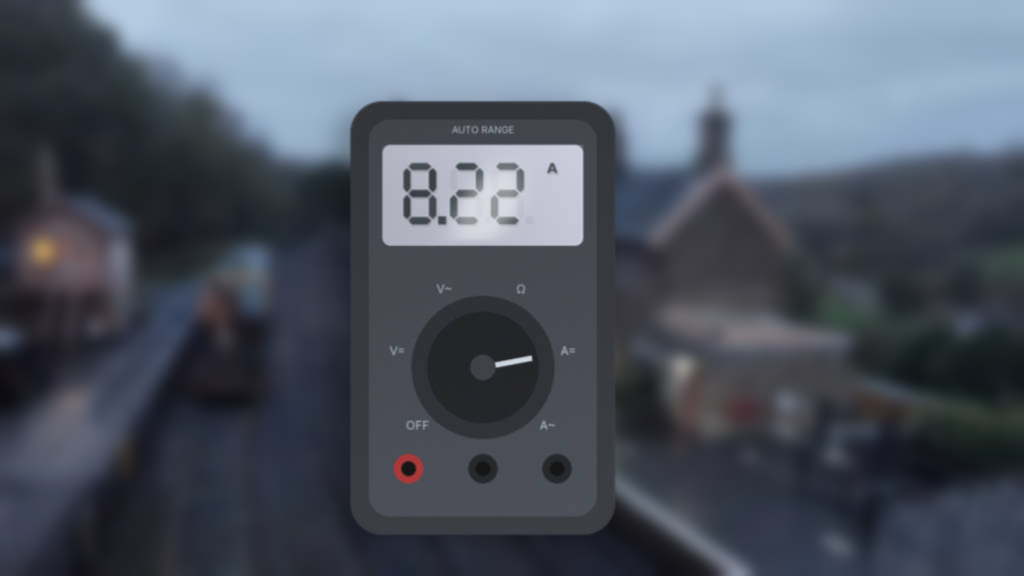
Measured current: 8.22 A
